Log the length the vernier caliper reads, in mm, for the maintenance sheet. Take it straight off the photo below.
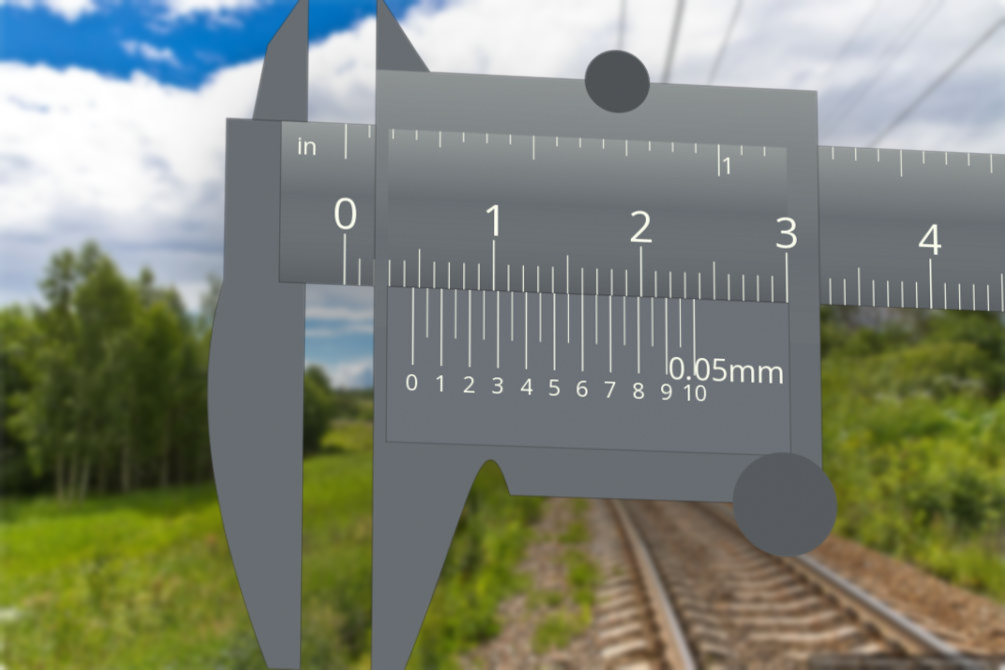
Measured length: 4.6 mm
